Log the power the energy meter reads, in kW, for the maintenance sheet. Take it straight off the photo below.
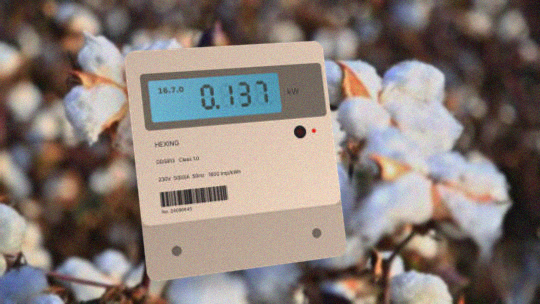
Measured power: 0.137 kW
